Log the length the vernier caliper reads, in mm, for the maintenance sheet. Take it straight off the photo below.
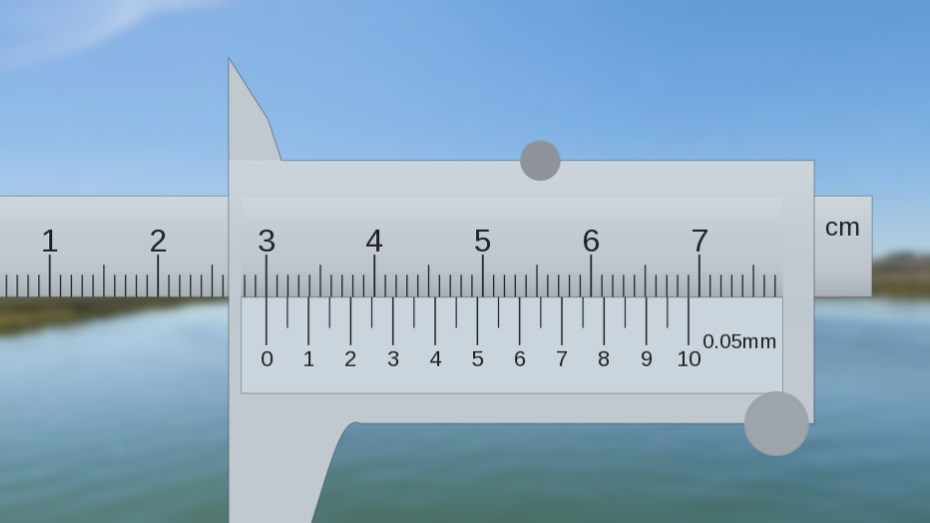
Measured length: 30.0 mm
